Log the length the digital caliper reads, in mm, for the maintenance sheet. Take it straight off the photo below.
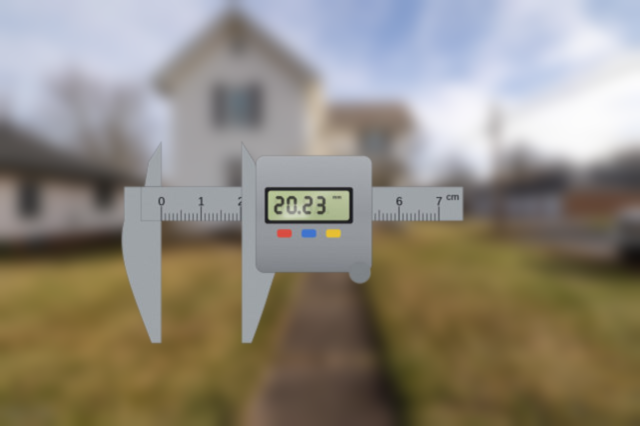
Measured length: 20.23 mm
